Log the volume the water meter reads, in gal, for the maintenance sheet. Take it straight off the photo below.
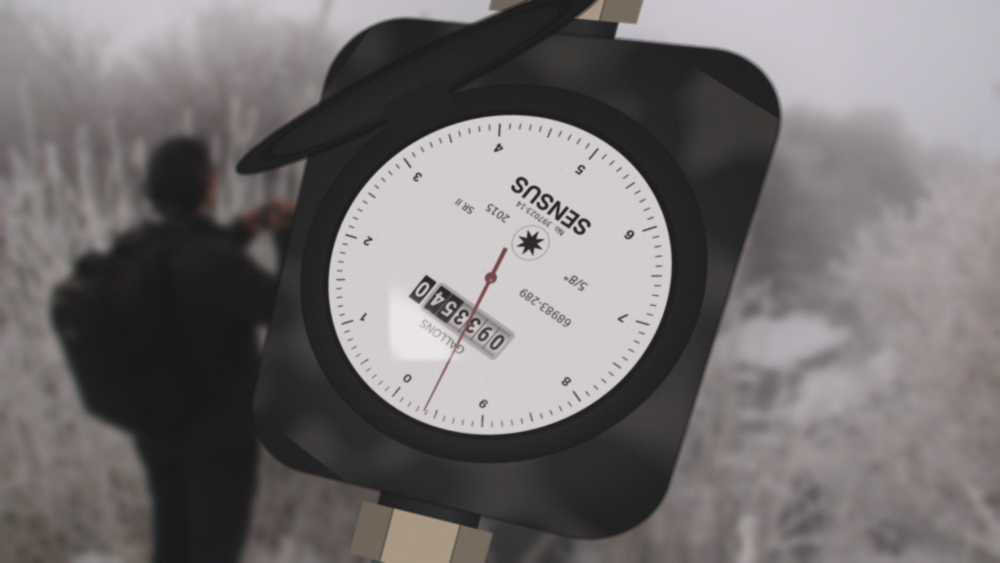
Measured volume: 933539.6 gal
